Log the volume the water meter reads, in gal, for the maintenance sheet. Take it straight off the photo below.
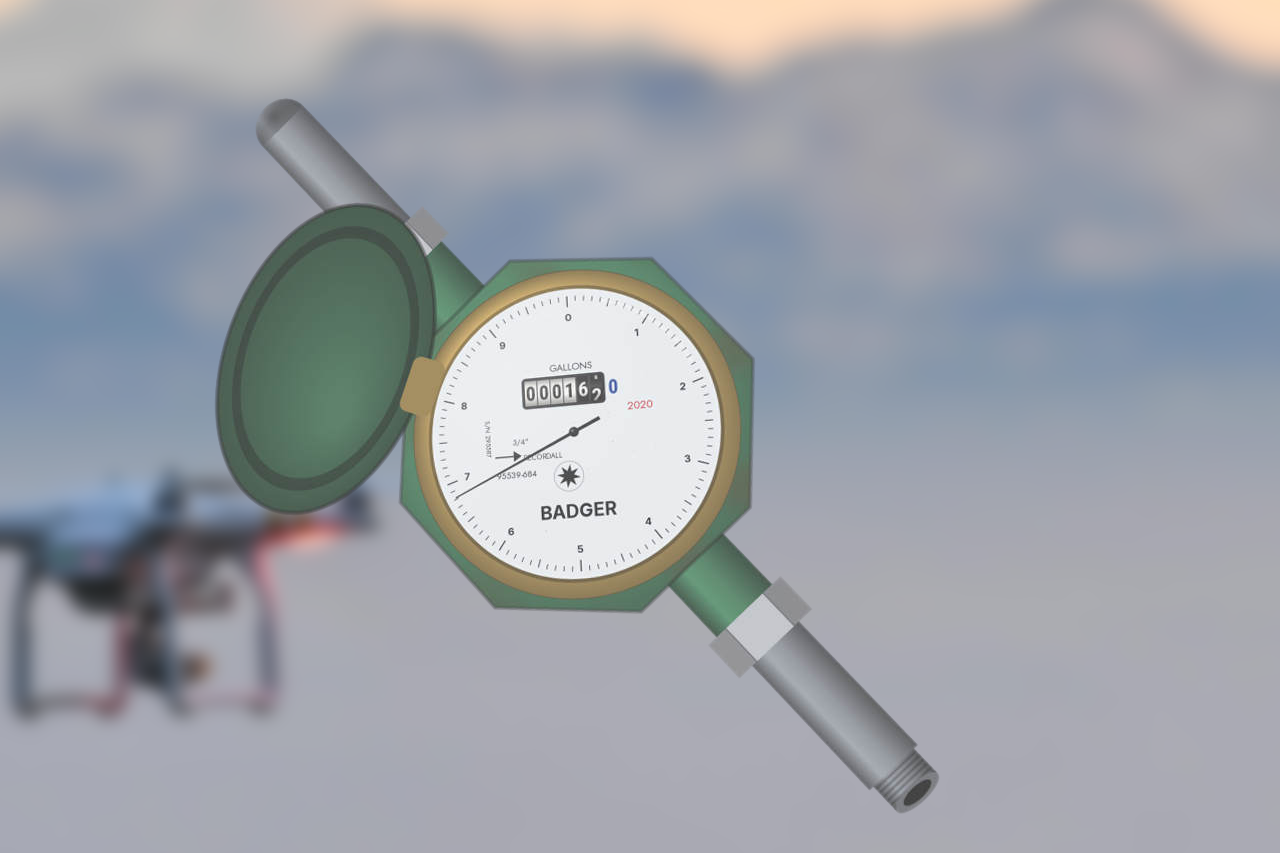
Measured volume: 1616.8 gal
